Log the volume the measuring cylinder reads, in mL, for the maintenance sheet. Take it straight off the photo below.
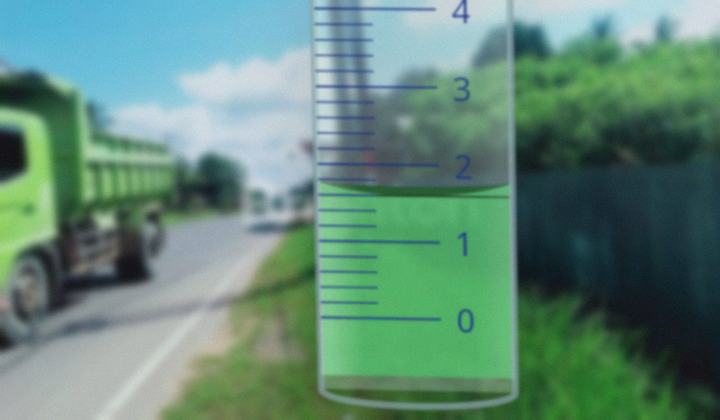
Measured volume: 1.6 mL
